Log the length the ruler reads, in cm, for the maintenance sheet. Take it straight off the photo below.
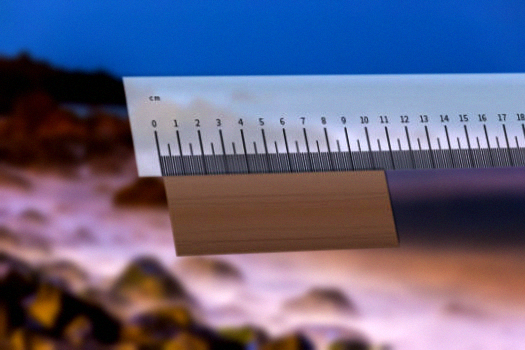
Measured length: 10.5 cm
